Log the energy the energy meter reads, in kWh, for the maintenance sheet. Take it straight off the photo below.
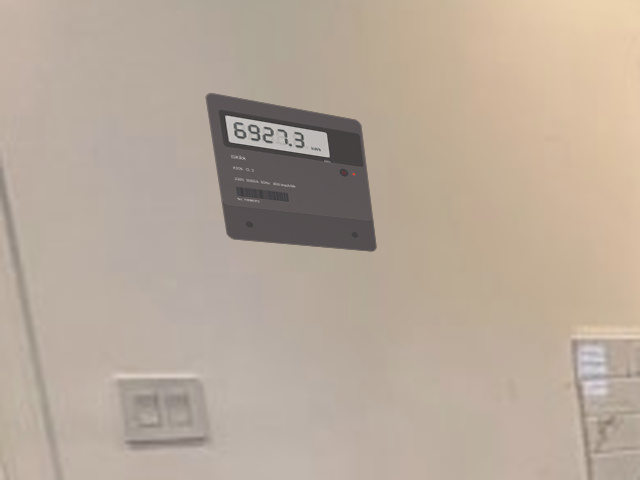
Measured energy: 6927.3 kWh
